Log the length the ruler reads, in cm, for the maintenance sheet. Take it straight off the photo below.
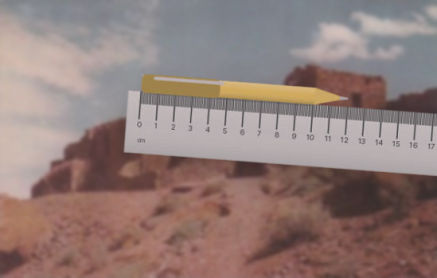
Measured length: 12 cm
